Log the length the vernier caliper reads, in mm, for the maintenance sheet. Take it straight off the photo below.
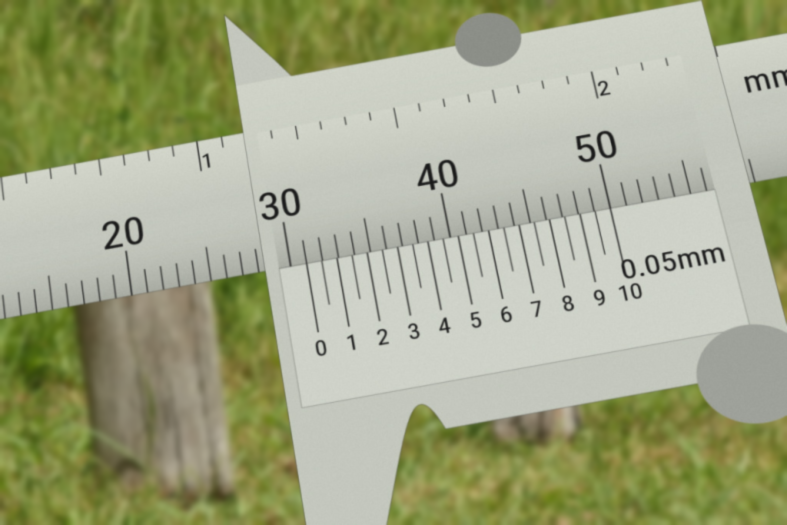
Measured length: 31.0 mm
